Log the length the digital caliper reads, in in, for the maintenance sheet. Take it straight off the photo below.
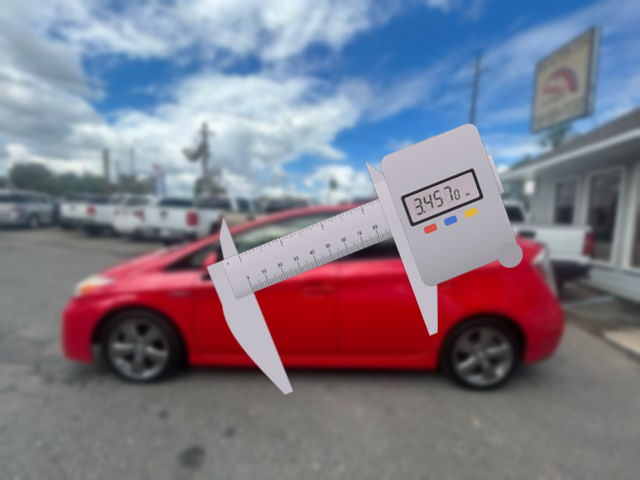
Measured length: 3.4570 in
